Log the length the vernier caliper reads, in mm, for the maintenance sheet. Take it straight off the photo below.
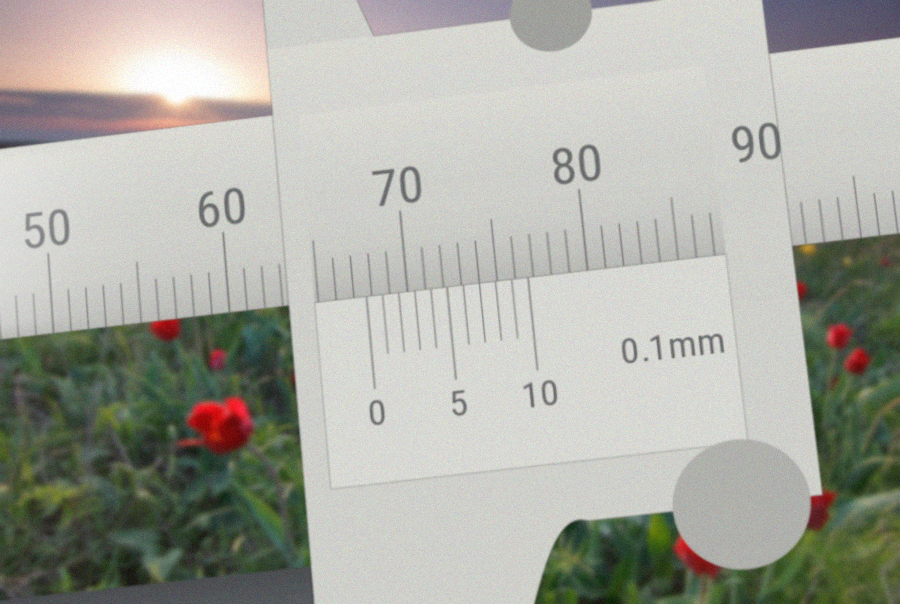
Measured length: 67.7 mm
